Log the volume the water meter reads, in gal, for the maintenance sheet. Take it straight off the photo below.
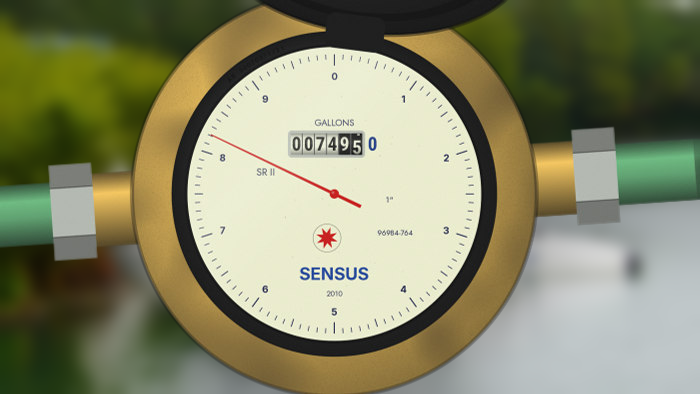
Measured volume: 74948.2 gal
